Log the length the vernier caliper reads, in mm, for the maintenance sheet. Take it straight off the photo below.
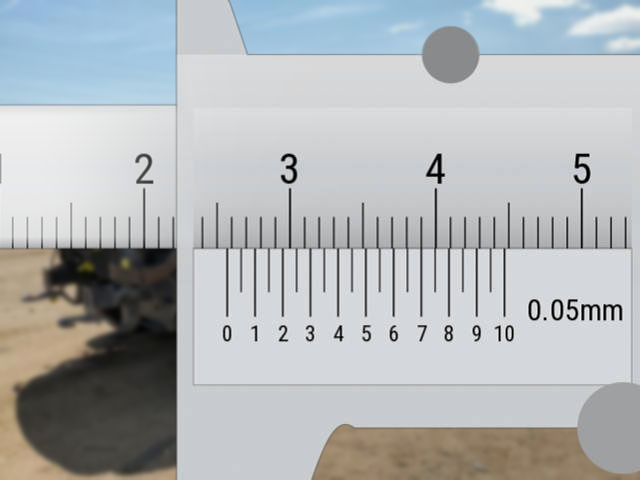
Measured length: 25.7 mm
